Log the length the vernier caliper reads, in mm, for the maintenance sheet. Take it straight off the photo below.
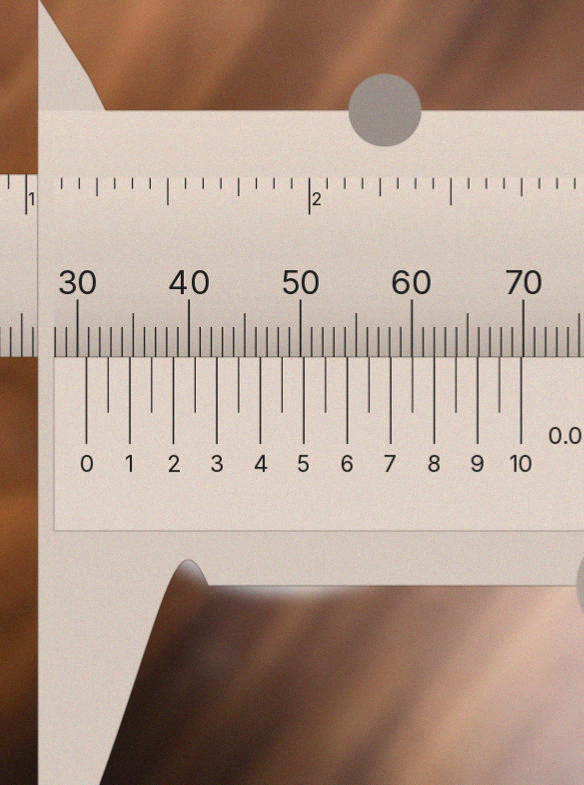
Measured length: 30.8 mm
